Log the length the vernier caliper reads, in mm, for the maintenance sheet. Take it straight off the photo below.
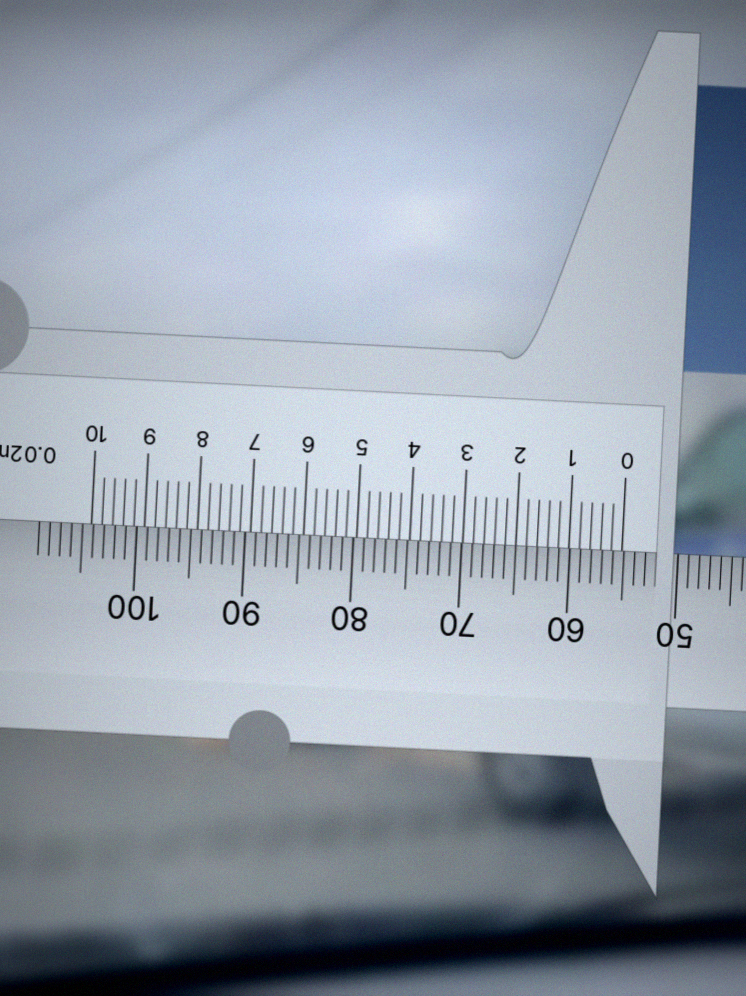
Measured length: 55.2 mm
